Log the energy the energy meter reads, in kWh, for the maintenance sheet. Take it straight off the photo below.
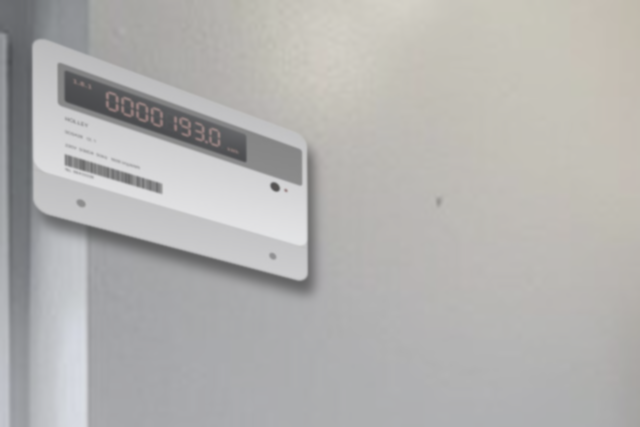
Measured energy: 193.0 kWh
